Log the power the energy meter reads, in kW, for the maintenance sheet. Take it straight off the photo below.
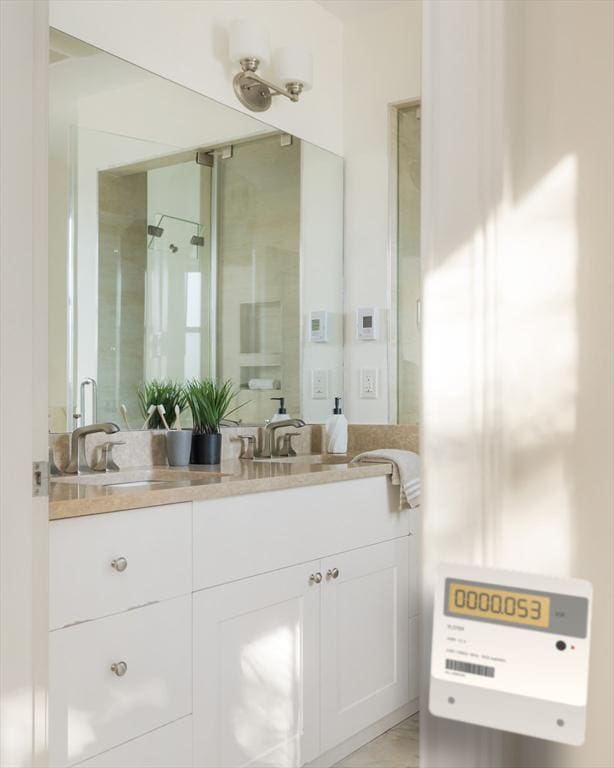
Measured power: 0.053 kW
